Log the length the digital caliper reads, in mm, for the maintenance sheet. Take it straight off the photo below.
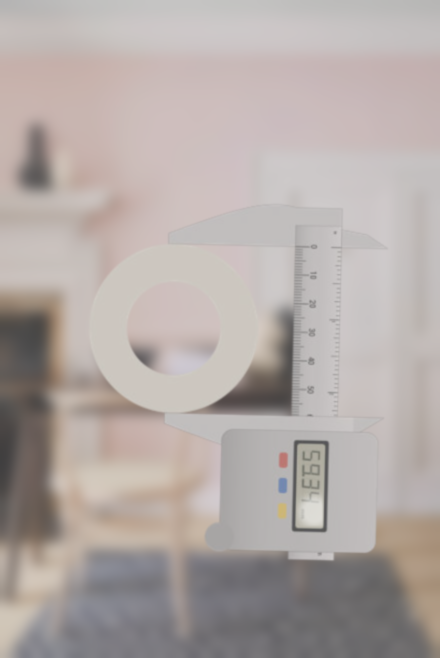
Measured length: 59.34 mm
